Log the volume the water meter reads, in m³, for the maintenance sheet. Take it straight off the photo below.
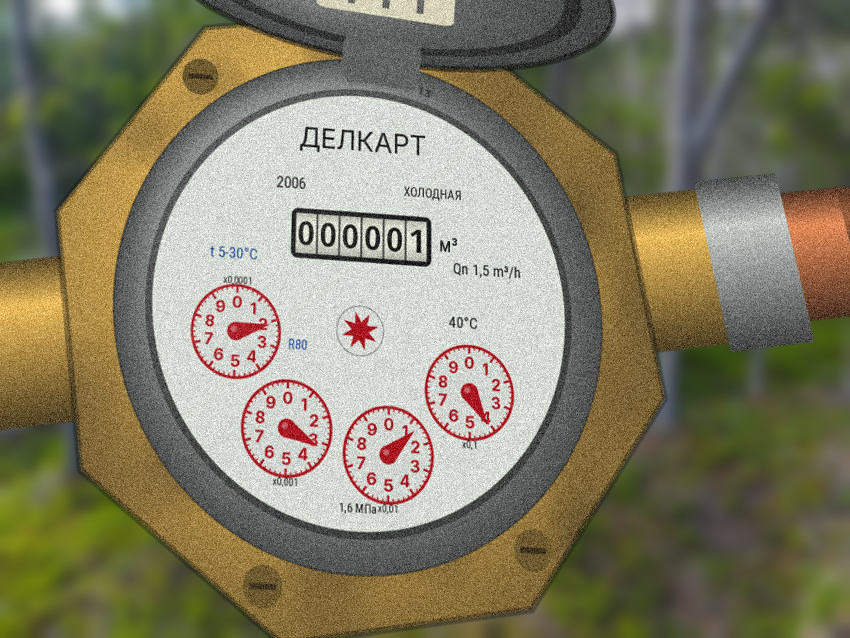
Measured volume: 1.4132 m³
